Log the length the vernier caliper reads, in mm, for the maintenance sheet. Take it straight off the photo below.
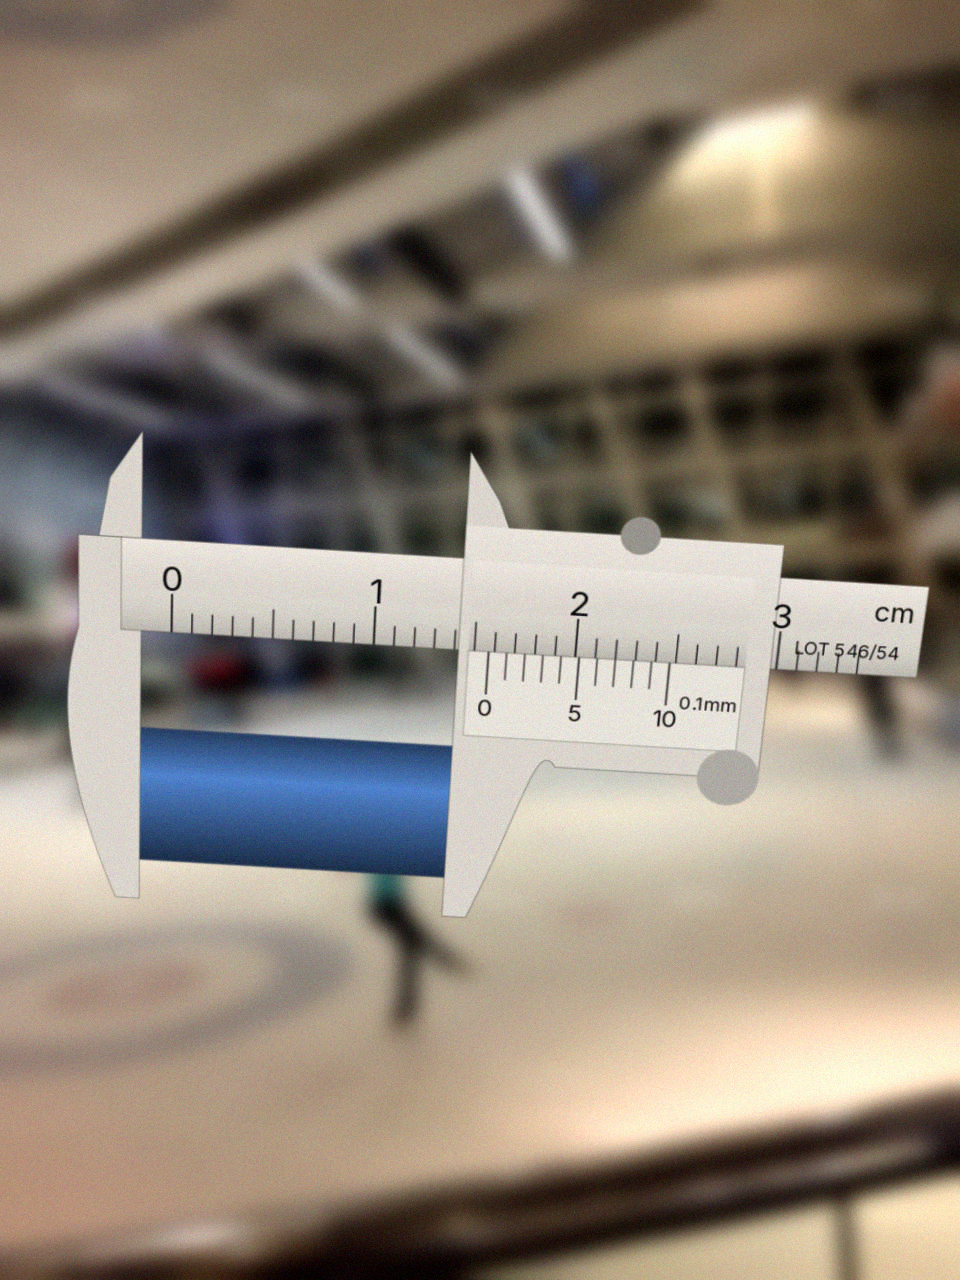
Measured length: 15.7 mm
